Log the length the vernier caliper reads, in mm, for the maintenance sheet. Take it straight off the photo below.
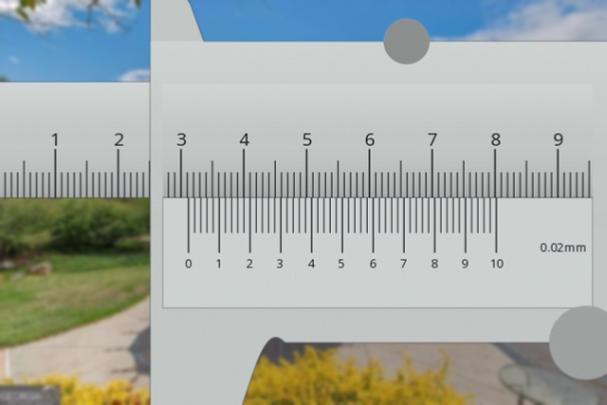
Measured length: 31.2 mm
